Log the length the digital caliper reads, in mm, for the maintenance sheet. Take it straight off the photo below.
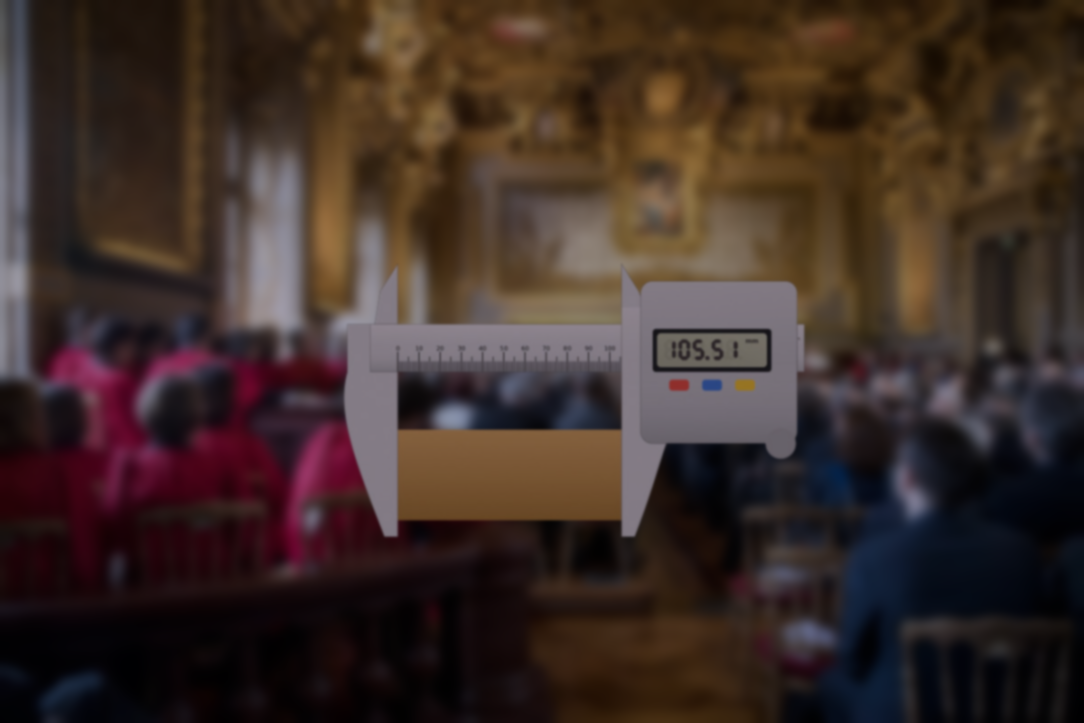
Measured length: 105.51 mm
